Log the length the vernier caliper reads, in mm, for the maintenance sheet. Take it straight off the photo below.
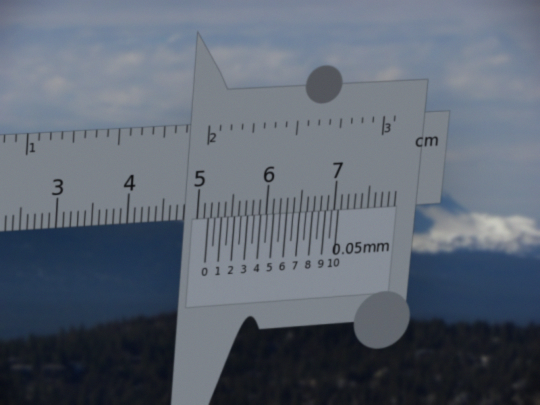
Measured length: 51.6 mm
